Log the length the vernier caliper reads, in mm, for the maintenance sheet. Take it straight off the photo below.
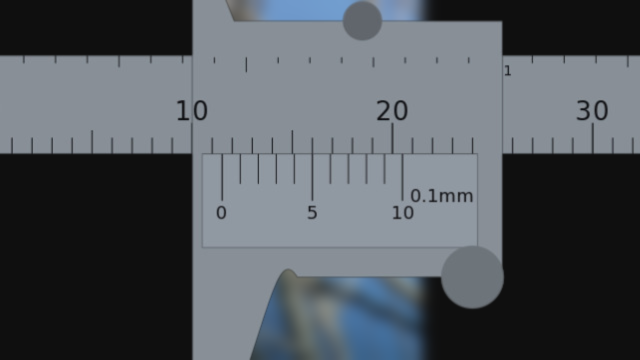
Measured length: 11.5 mm
